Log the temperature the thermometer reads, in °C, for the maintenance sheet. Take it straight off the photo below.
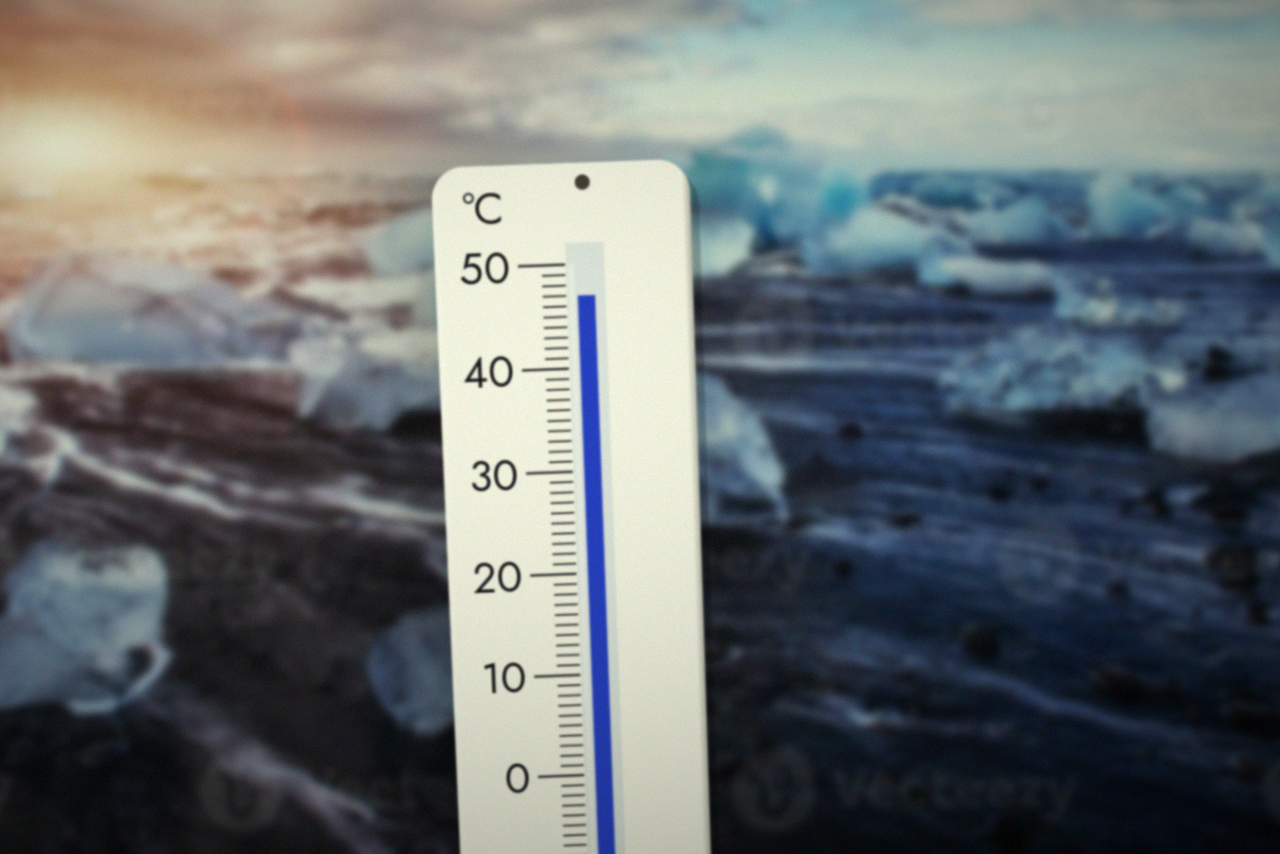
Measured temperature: 47 °C
